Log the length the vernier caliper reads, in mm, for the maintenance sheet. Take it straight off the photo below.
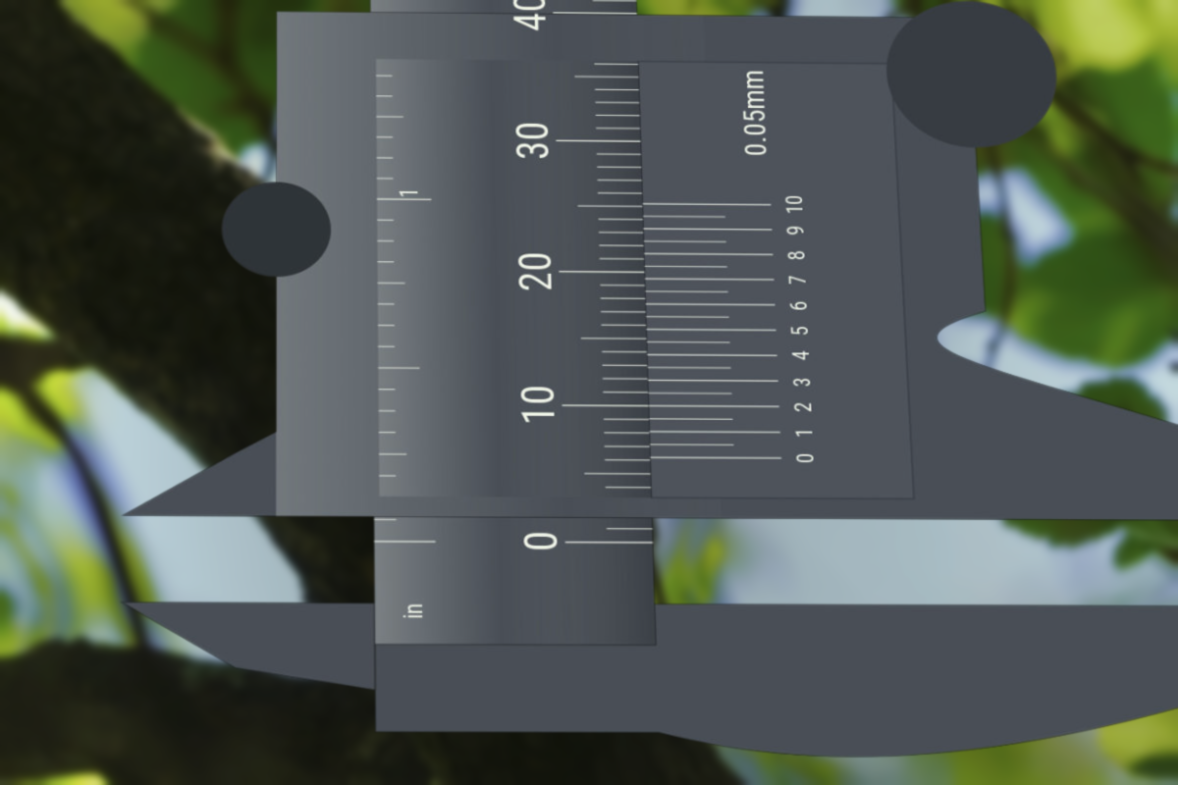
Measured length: 6.2 mm
